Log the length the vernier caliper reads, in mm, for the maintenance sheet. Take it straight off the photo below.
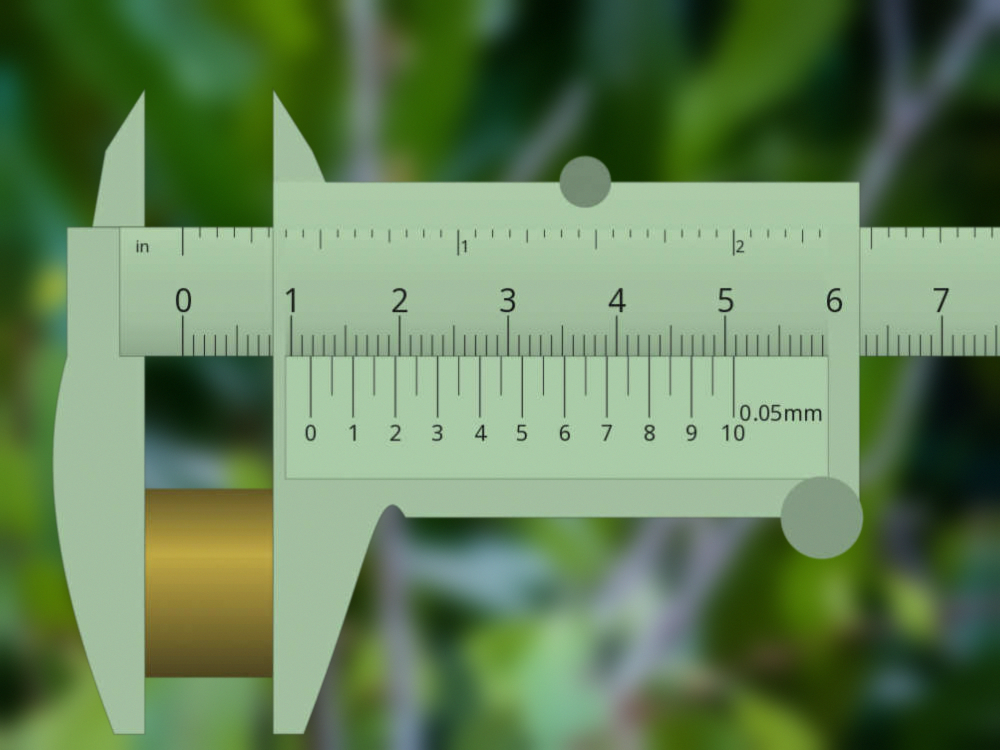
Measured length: 11.8 mm
